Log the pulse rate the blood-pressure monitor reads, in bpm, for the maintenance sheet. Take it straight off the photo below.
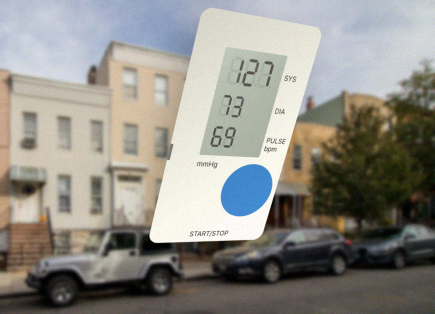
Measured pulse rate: 69 bpm
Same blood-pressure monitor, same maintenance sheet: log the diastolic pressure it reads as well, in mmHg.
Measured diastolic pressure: 73 mmHg
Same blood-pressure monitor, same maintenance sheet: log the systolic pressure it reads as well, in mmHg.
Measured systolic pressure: 127 mmHg
